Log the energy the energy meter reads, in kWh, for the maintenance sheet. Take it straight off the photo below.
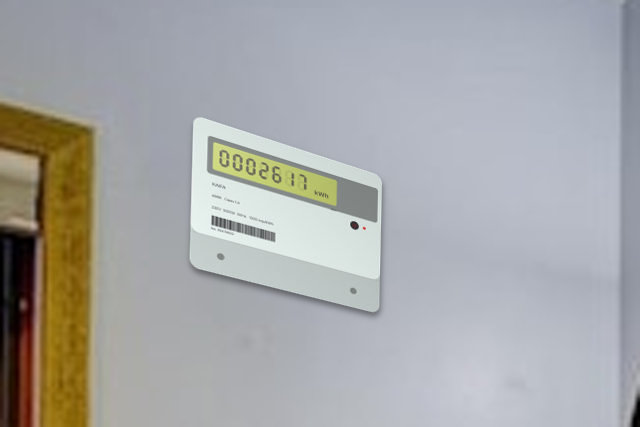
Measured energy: 2617 kWh
